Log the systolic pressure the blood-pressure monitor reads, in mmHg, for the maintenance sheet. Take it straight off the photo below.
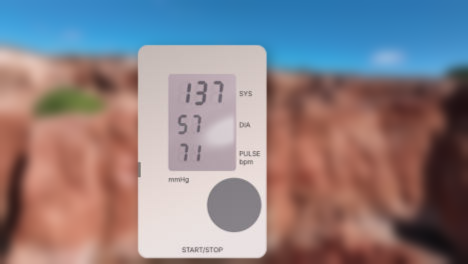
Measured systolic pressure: 137 mmHg
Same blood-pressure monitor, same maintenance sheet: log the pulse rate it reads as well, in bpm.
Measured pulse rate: 71 bpm
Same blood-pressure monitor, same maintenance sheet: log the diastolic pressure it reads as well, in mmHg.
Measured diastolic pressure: 57 mmHg
